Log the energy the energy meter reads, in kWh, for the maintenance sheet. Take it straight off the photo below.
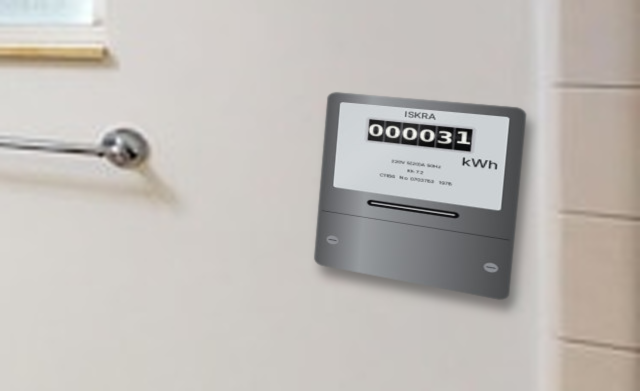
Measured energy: 31 kWh
